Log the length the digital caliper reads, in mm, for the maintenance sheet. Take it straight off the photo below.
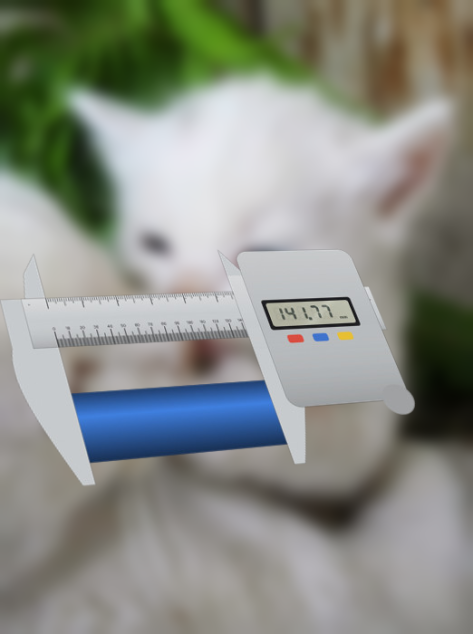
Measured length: 141.77 mm
